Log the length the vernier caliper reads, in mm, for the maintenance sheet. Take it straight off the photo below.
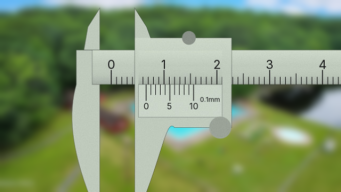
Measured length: 6.6 mm
